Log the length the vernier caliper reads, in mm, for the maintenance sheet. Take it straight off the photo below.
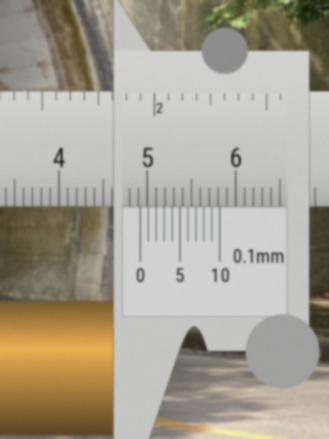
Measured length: 49.2 mm
